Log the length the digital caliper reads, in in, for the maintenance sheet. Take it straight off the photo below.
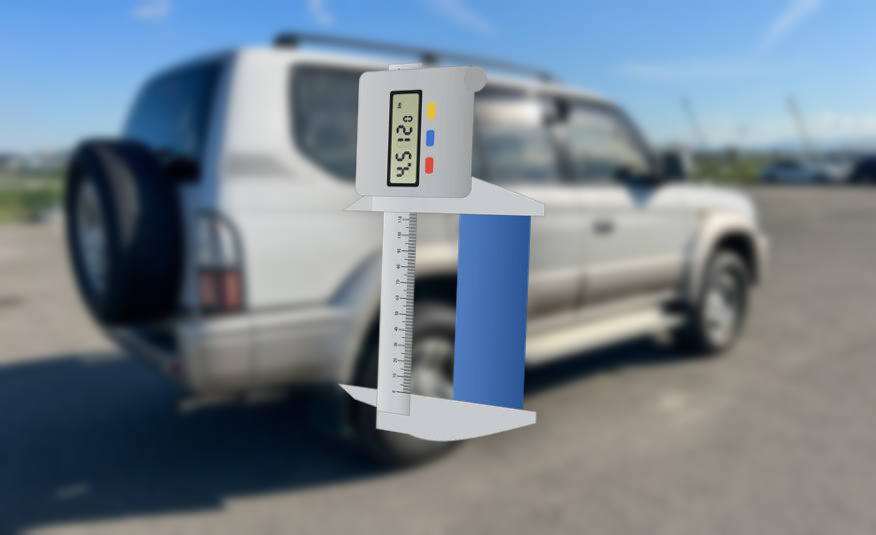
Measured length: 4.5120 in
